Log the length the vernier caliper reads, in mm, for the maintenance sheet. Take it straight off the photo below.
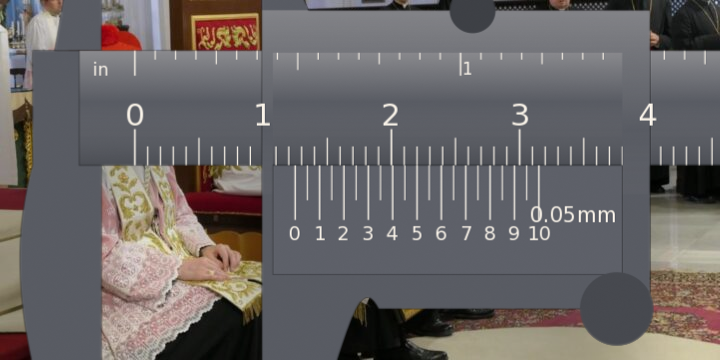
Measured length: 12.5 mm
